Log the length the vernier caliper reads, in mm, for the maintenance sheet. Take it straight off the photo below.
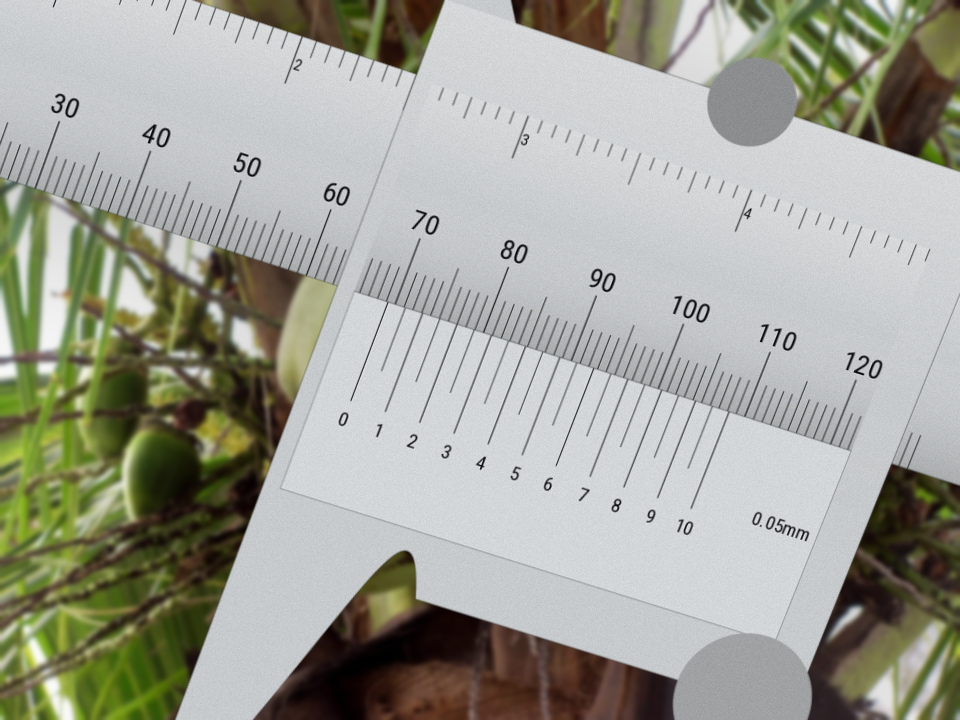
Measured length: 69.2 mm
